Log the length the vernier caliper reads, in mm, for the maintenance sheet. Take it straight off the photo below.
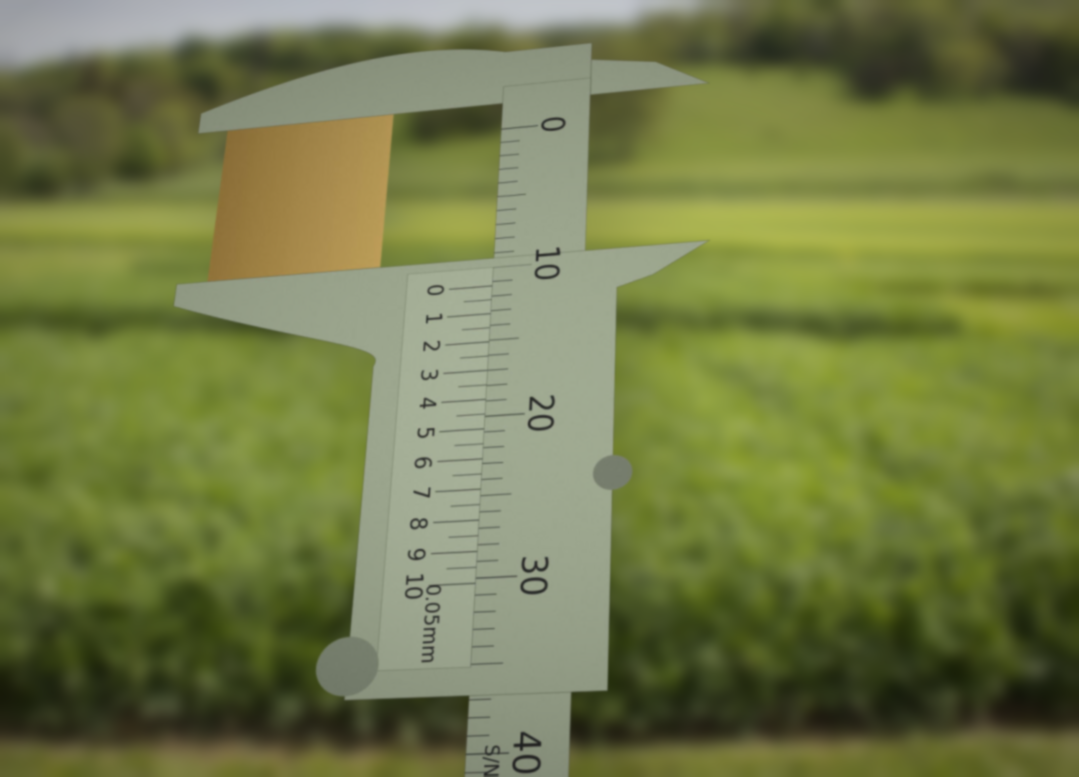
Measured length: 11.3 mm
